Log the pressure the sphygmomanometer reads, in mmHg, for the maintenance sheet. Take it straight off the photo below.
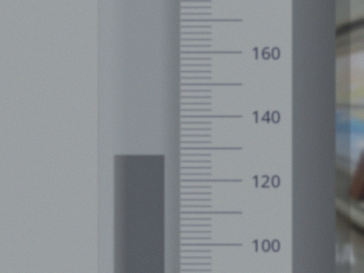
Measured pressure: 128 mmHg
